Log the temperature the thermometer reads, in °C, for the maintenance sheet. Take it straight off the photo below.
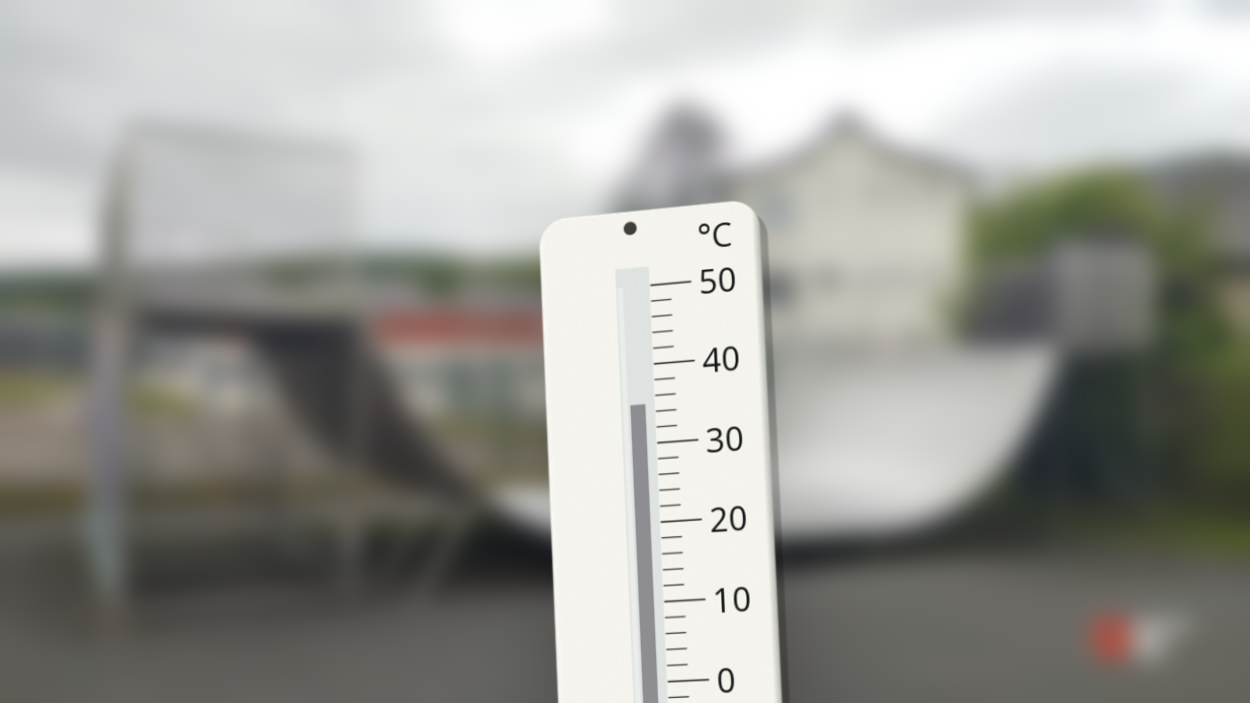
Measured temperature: 35 °C
